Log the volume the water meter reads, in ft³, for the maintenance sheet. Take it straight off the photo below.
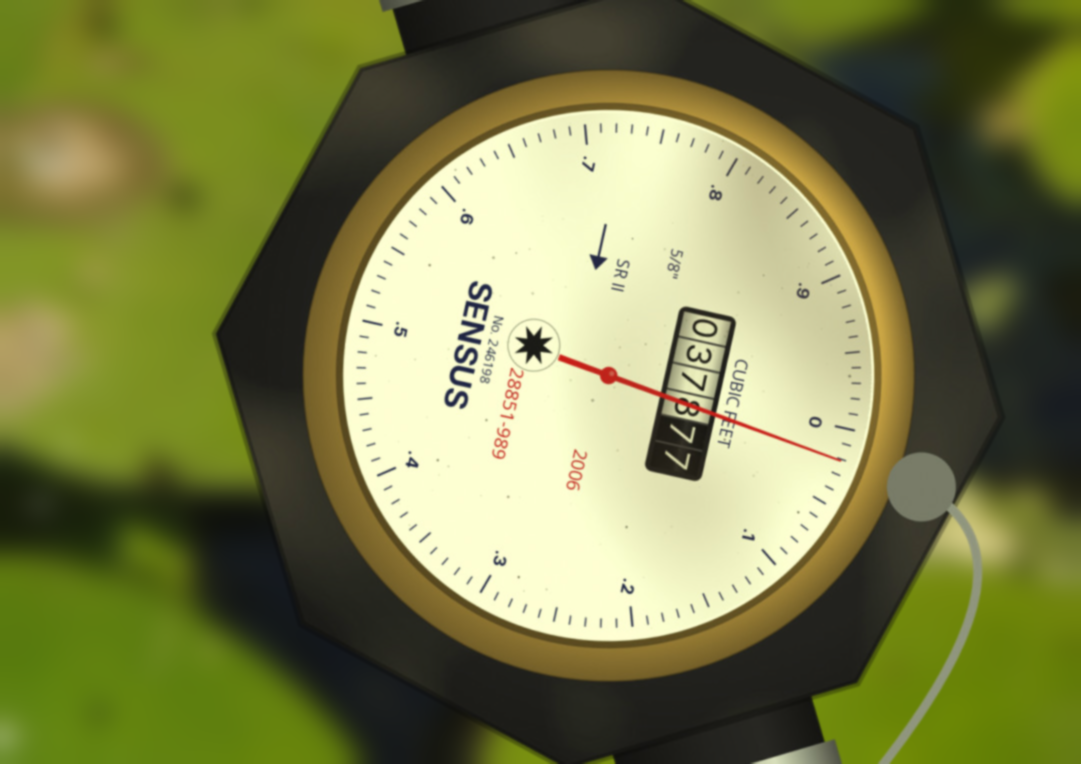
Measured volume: 37877.02 ft³
